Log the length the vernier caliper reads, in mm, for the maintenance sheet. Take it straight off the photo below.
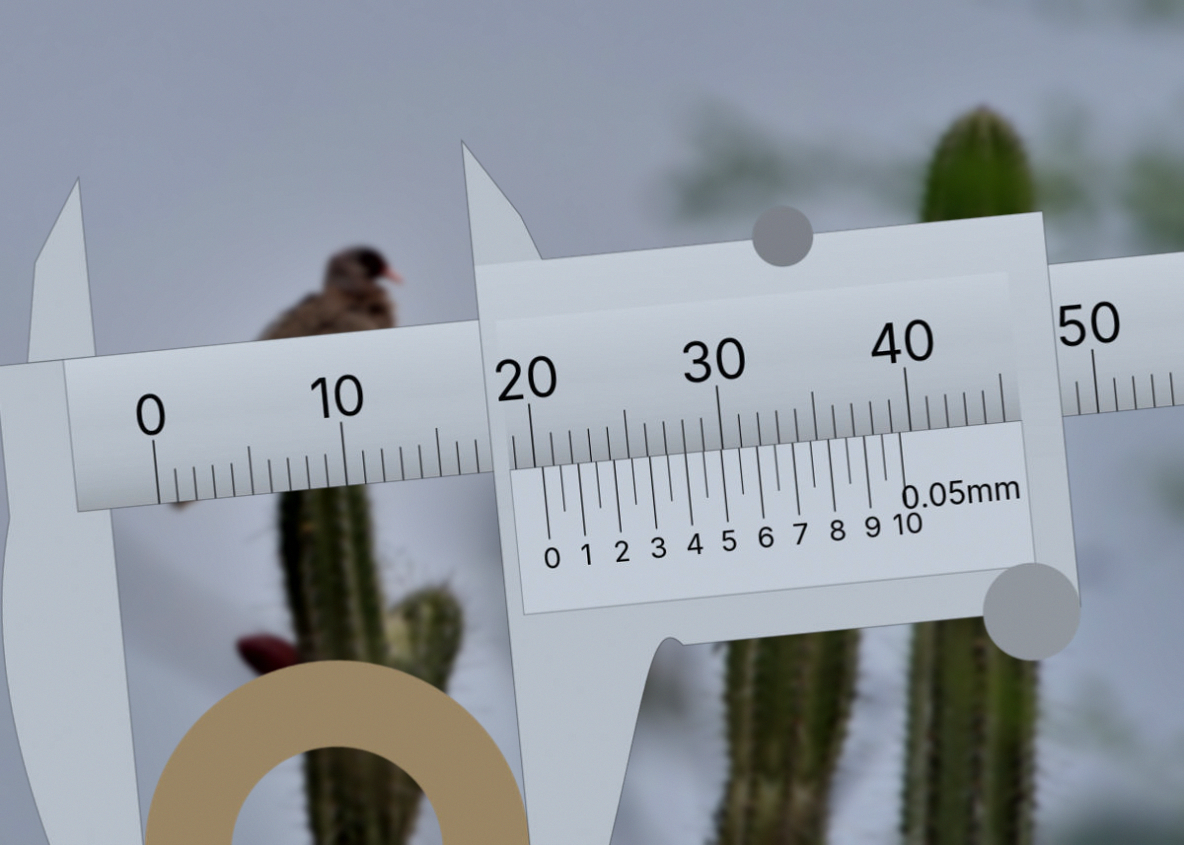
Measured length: 20.4 mm
